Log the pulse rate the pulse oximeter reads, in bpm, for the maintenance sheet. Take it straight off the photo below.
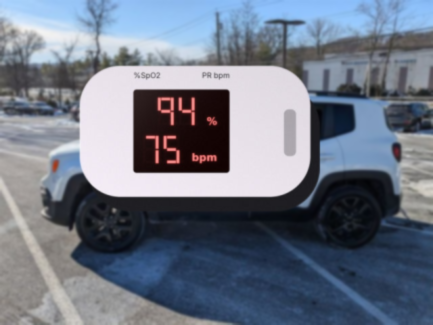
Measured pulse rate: 75 bpm
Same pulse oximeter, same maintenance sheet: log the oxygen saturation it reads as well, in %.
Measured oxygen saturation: 94 %
